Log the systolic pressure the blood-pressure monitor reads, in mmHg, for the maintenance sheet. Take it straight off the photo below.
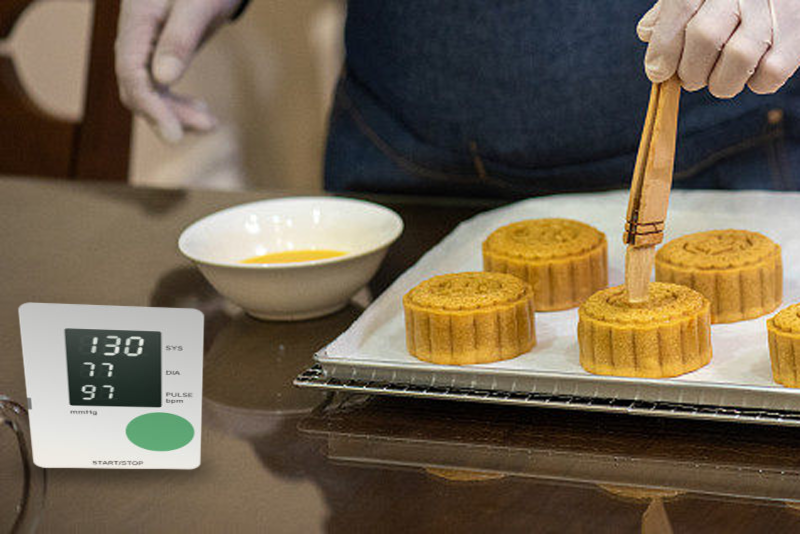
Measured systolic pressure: 130 mmHg
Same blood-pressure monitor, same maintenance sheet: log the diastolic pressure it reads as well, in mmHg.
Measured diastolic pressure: 77 mmHg
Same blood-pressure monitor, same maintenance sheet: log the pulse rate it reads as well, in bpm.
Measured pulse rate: 97 bpm
